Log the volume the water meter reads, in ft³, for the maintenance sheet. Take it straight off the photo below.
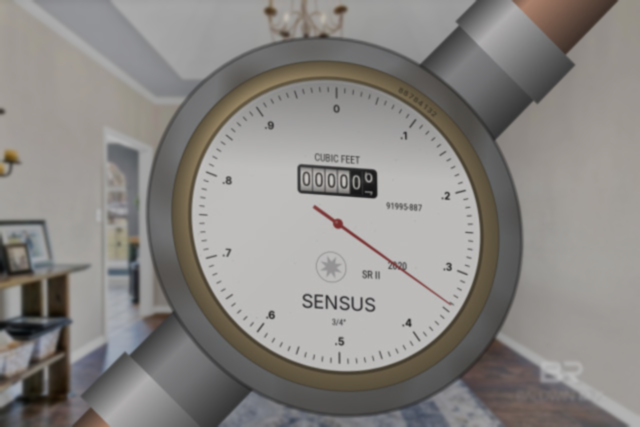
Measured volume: 6.34 ft³
